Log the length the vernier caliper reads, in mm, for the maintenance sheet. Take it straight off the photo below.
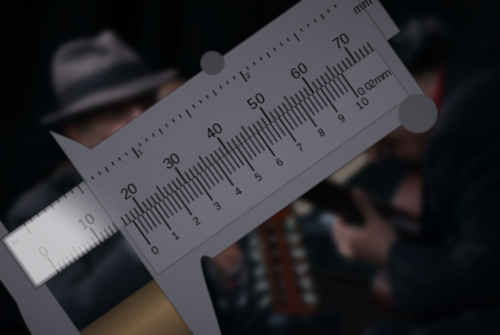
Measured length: 17.5 mm
